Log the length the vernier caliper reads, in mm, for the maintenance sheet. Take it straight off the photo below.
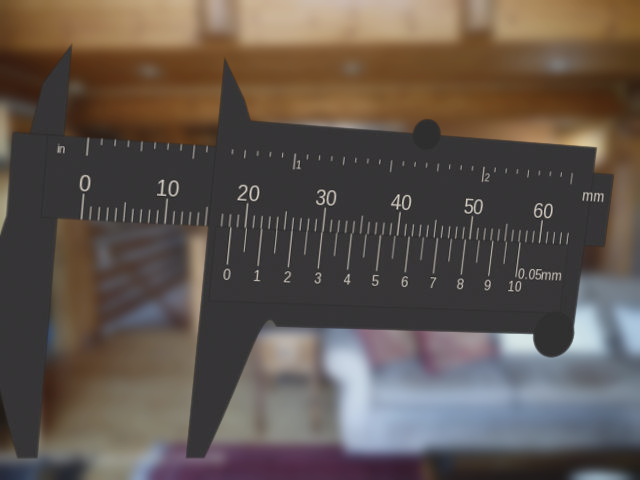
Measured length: 18.2 mm
